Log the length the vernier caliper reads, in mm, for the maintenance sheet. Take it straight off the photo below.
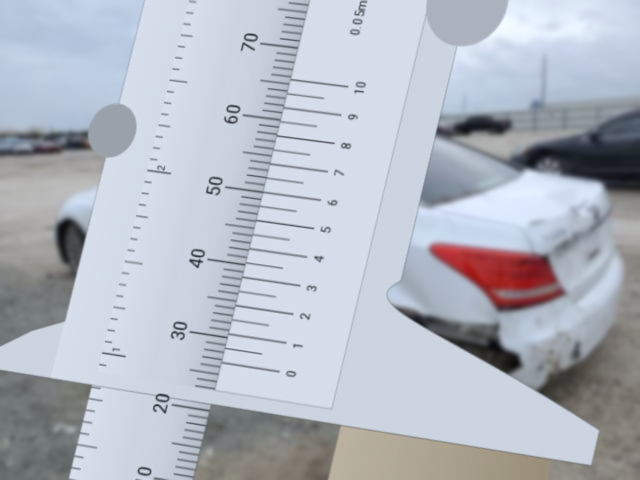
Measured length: 26.6 mm
